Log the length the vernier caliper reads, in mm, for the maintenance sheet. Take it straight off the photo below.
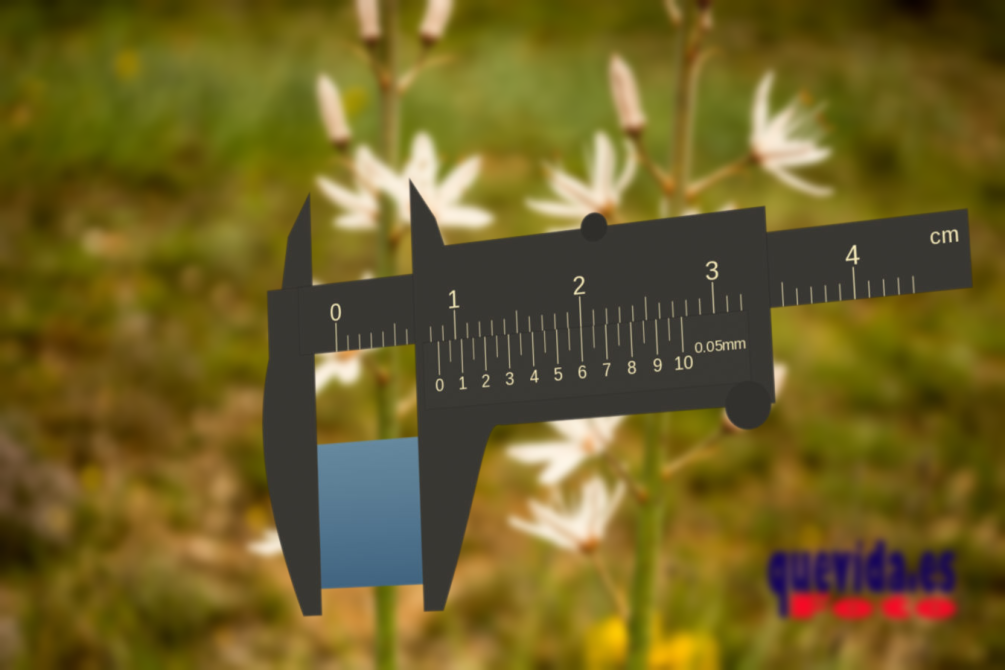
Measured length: 8.6 mm
